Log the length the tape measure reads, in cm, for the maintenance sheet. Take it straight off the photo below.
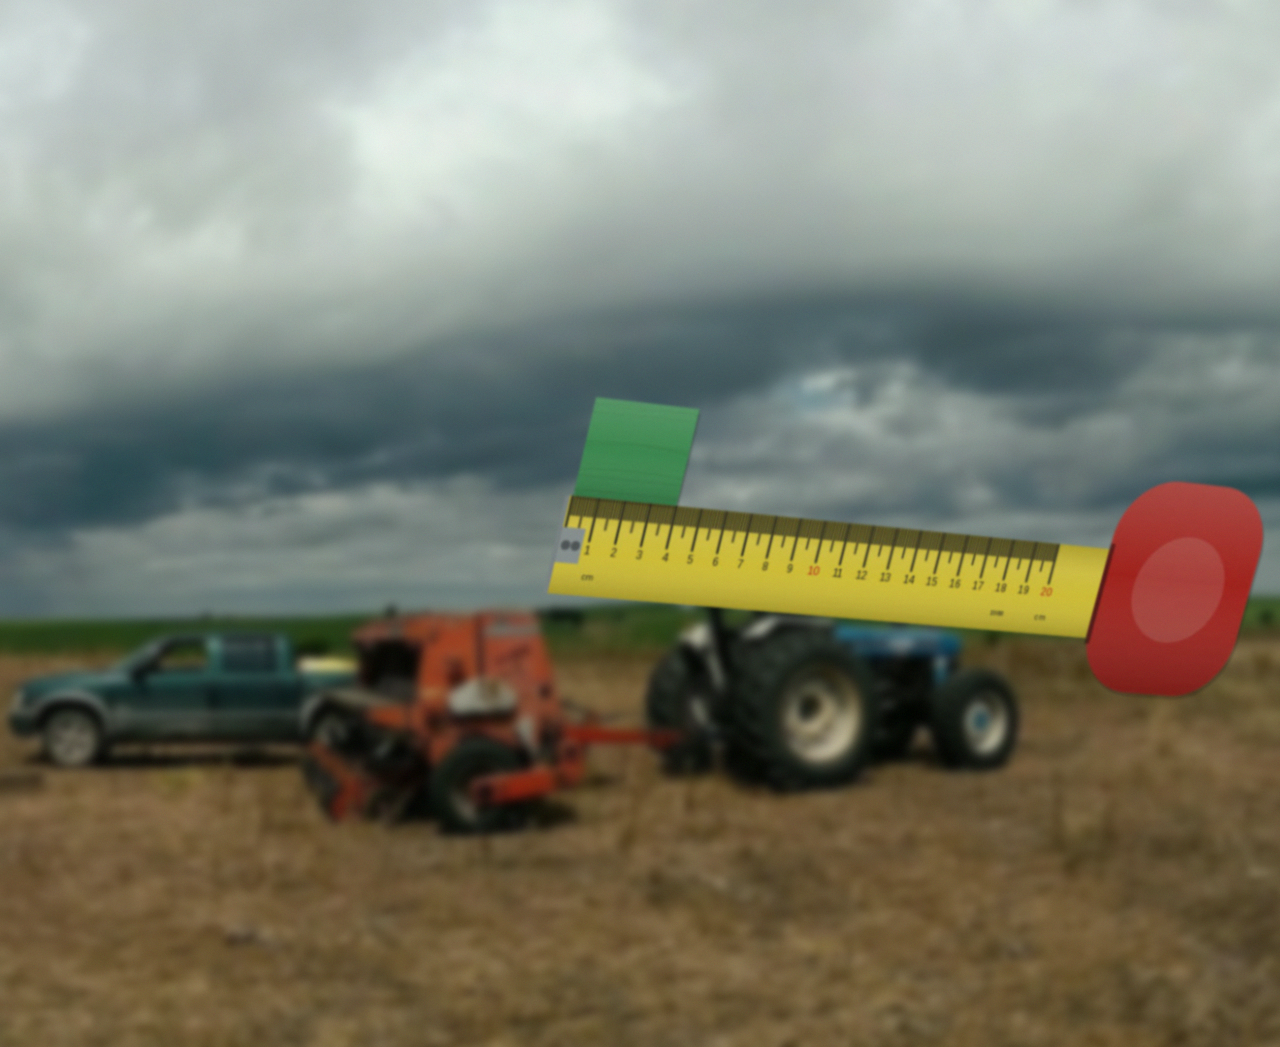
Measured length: 4 cm
